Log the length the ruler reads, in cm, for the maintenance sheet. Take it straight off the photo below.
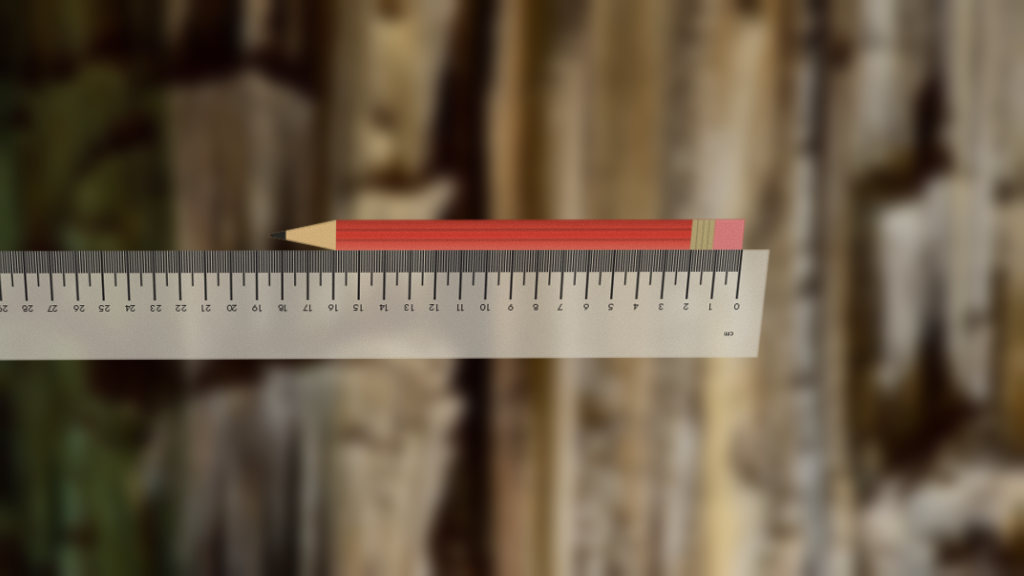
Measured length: 18.5 cm
